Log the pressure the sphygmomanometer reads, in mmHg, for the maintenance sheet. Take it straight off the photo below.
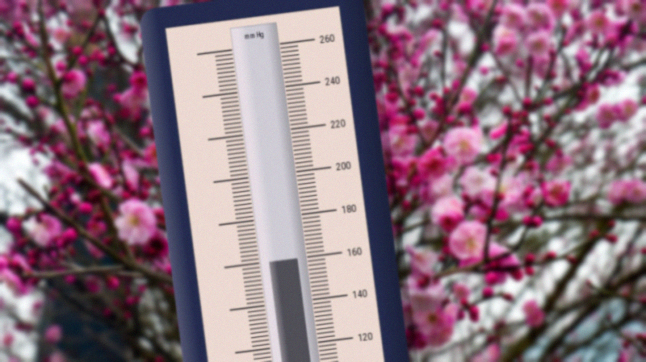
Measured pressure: 160 mmHg
